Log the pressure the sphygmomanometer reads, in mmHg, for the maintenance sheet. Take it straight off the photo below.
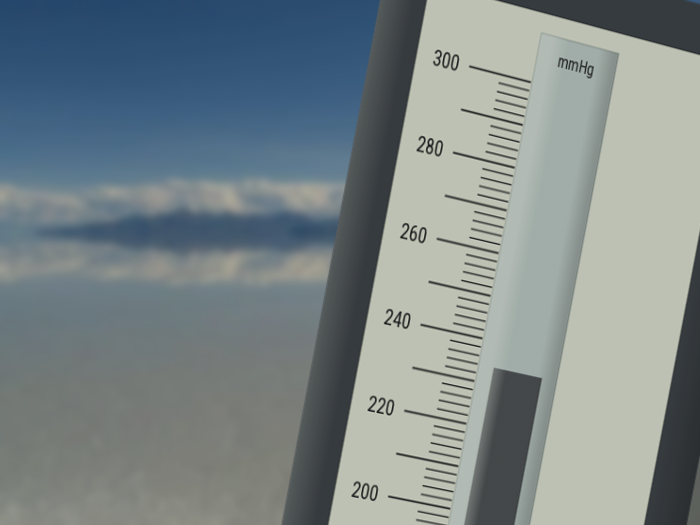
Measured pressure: 234 mmHg
